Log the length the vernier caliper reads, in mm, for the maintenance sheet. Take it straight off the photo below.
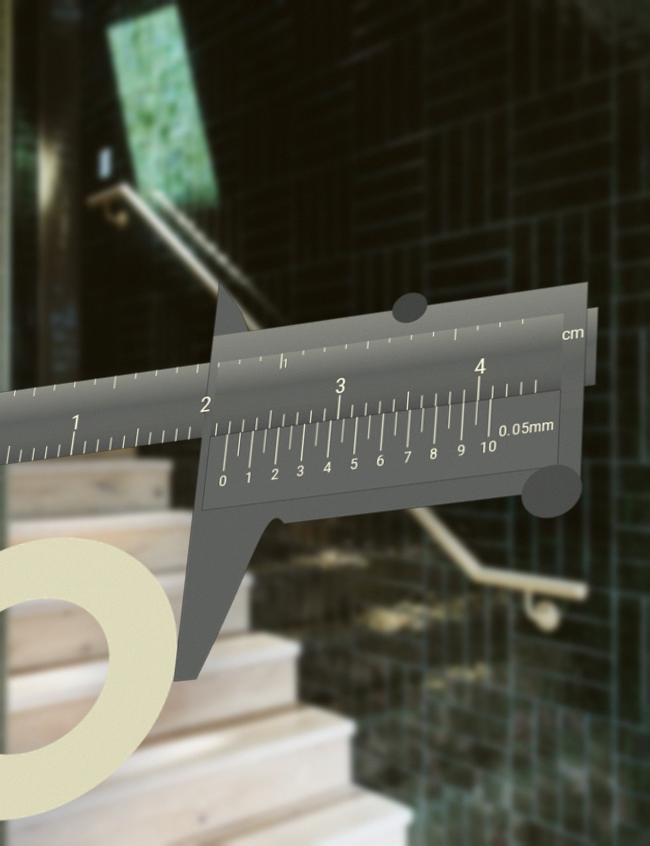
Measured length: 21.9 mm
